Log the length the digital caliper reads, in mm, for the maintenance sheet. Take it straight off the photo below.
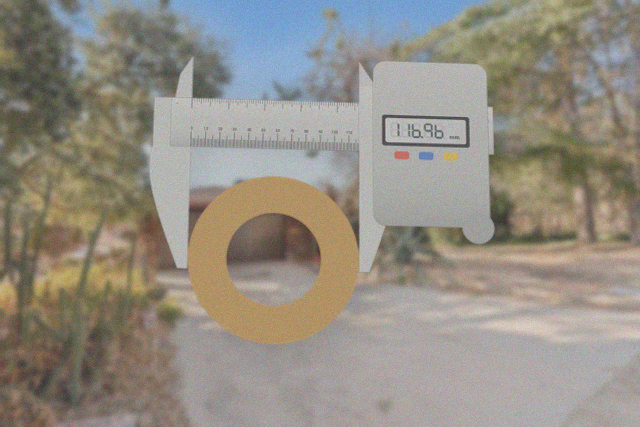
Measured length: 116.96 mm
